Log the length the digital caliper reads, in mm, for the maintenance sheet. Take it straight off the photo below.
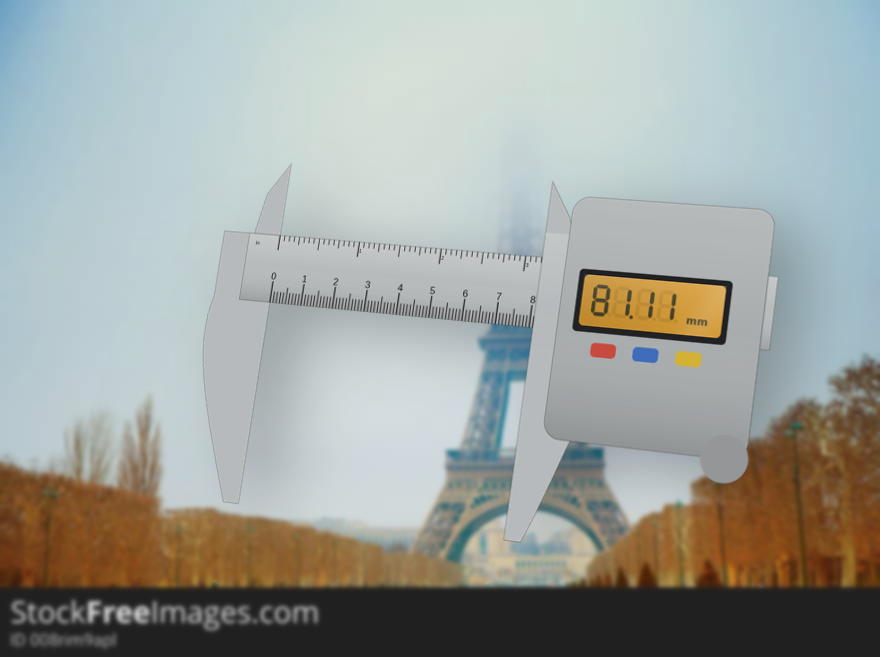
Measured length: 81.11 mm
